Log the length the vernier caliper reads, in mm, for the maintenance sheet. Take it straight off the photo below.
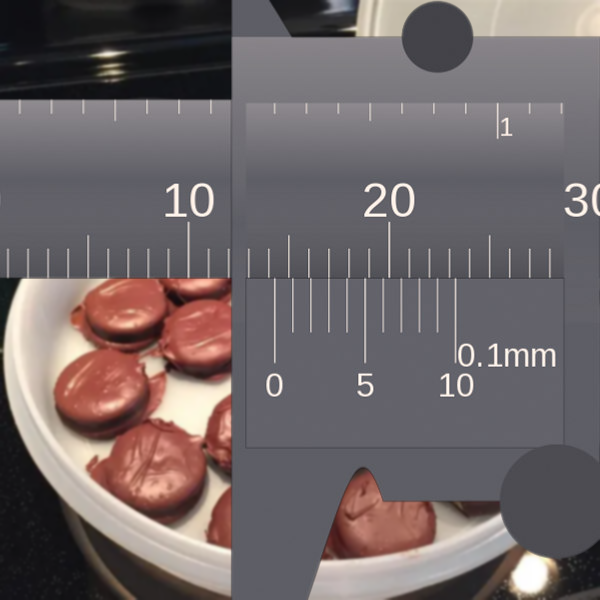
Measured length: 14.3 mm
